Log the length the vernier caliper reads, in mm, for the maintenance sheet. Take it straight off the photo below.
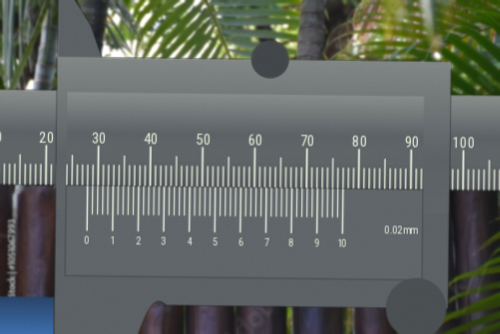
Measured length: 28.0 mm
